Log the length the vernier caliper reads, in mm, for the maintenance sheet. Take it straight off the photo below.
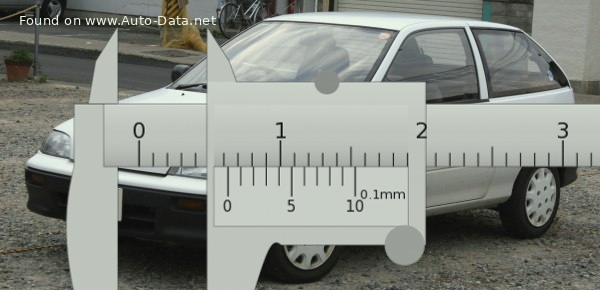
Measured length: 6.3 mm
